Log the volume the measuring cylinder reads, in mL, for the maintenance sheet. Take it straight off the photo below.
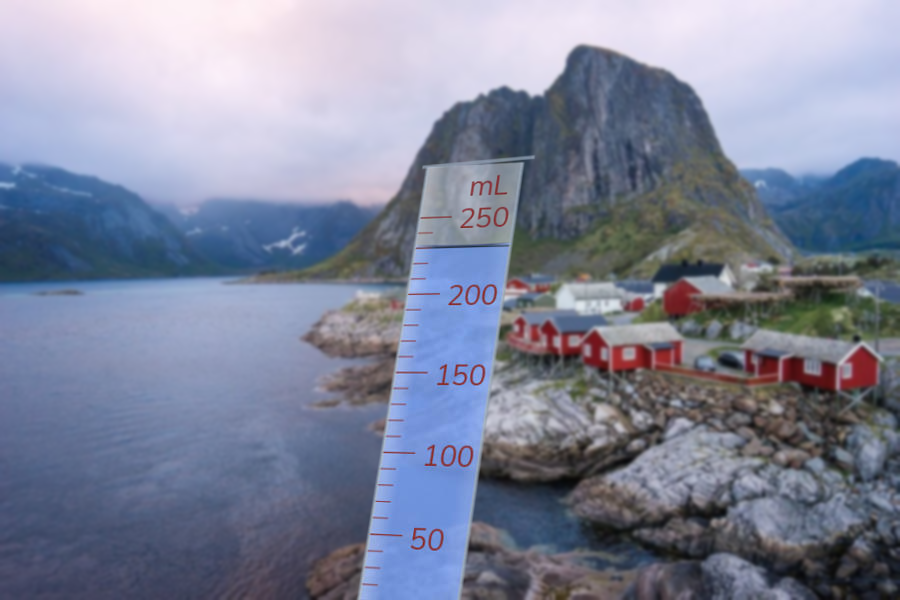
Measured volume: 230 mL
